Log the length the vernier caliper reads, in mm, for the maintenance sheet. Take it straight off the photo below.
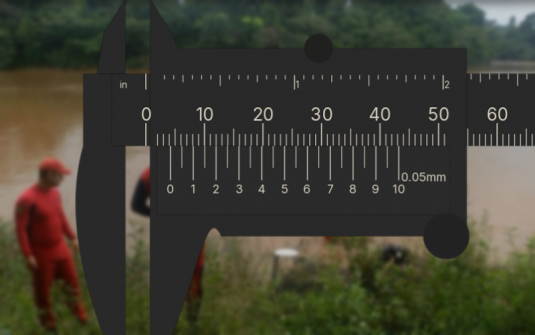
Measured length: 4.2 mm
